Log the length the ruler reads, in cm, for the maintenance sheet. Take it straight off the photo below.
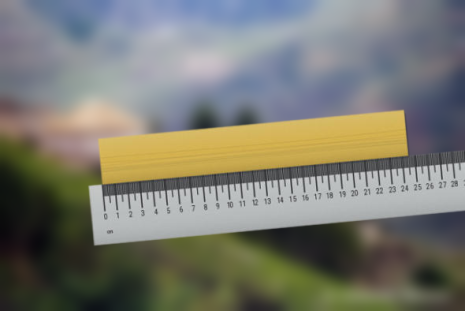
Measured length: 24.5 cm
